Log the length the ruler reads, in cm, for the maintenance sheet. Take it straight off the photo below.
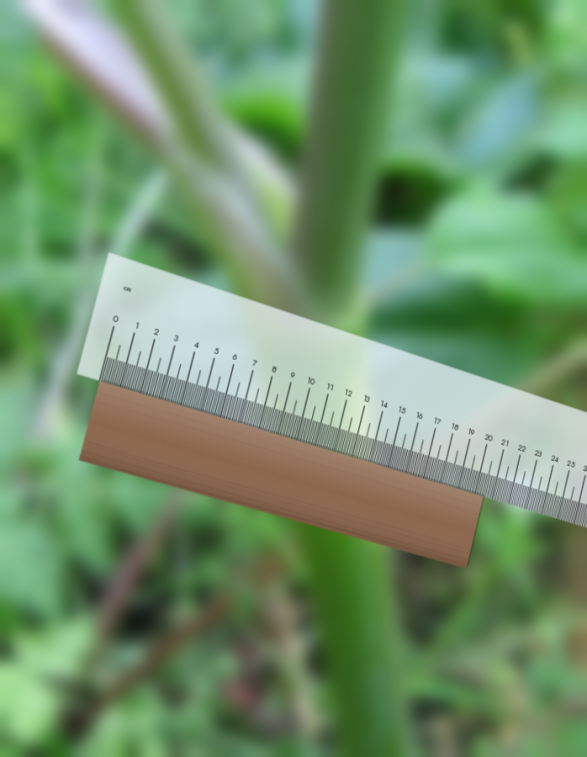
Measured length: 20.5 cm
